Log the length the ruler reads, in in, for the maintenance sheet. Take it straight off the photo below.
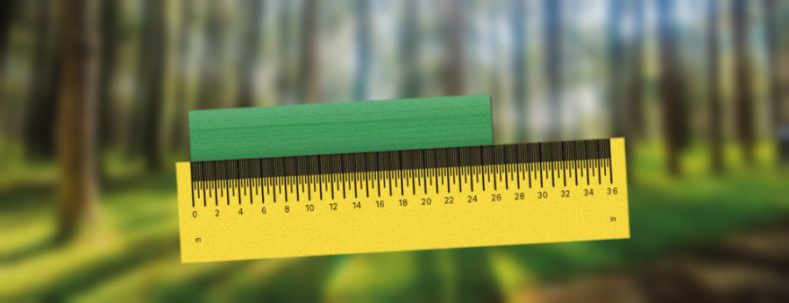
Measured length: 26 in
